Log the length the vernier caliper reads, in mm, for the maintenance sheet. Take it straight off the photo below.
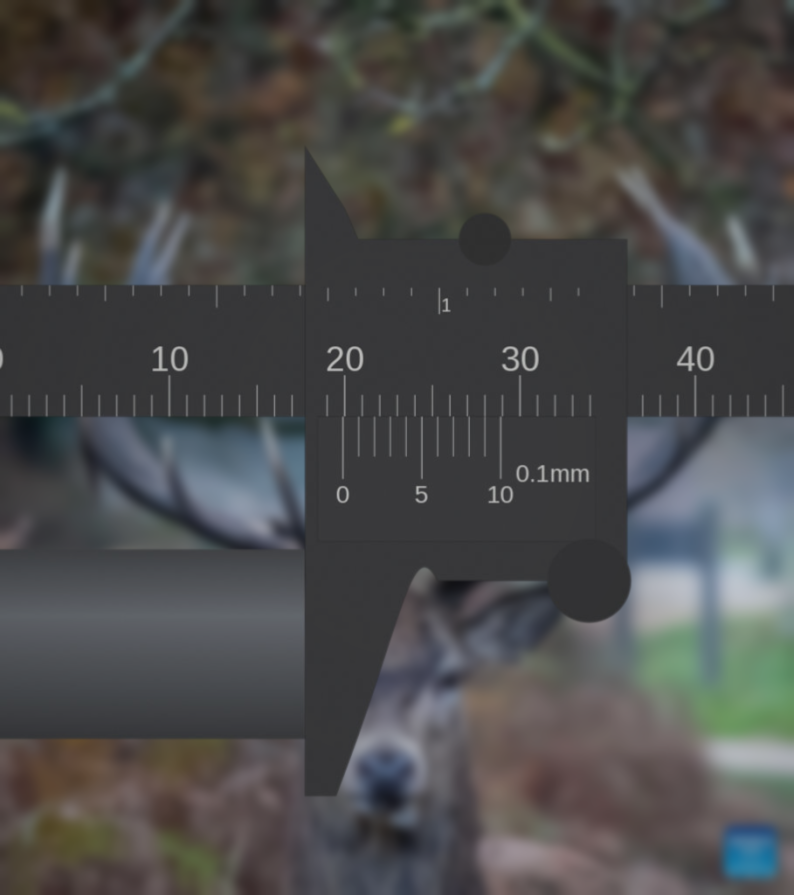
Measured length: 19.9 mm
